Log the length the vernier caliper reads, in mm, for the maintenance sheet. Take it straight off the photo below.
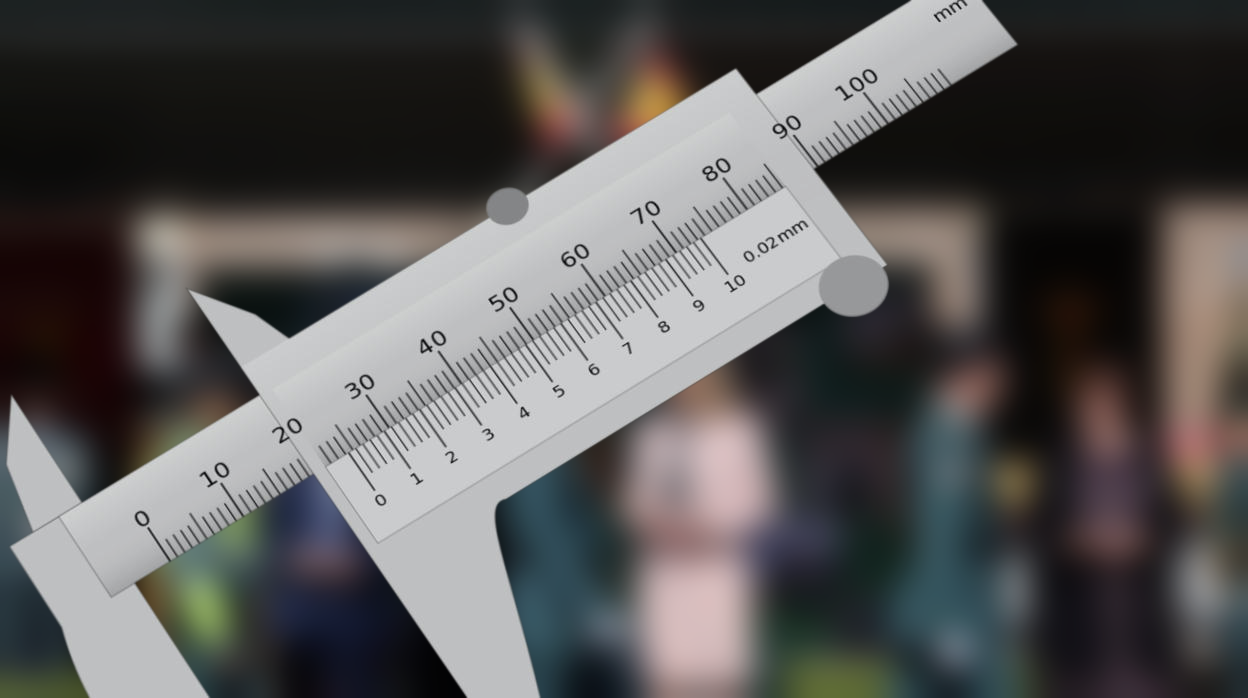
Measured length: 24.4 mm
